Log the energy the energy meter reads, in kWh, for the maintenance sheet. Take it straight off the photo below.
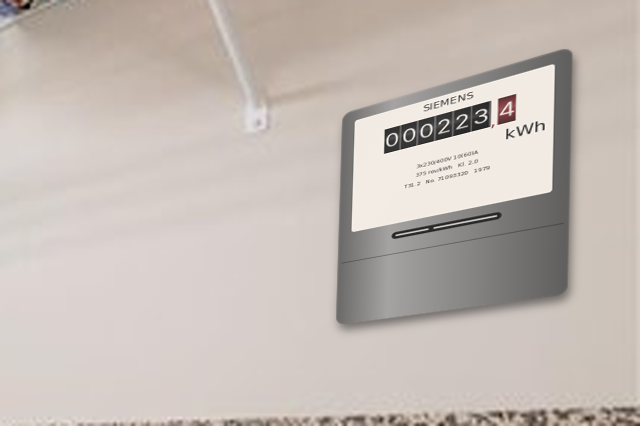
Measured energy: 223.4 kWh
